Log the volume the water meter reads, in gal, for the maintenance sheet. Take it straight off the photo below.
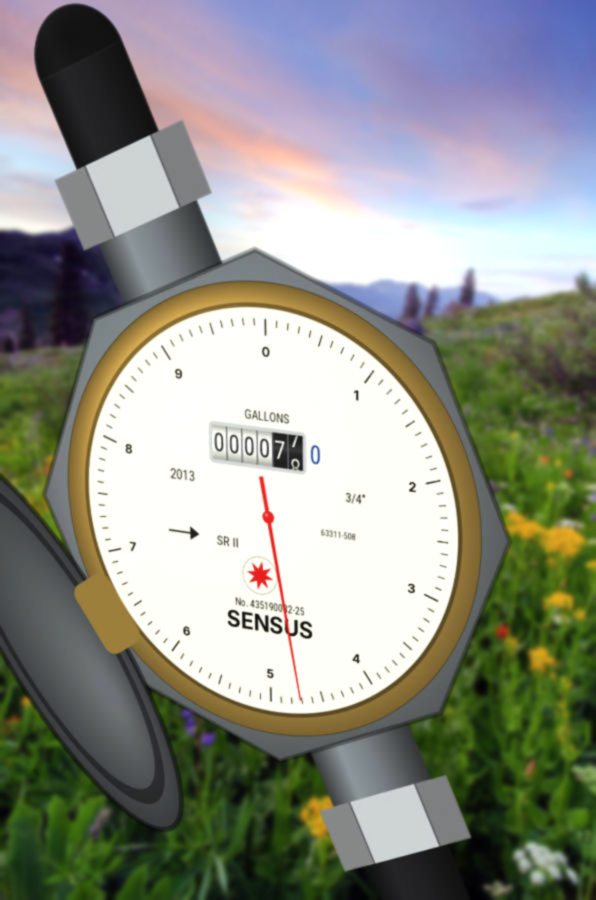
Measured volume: 774.7 gal
